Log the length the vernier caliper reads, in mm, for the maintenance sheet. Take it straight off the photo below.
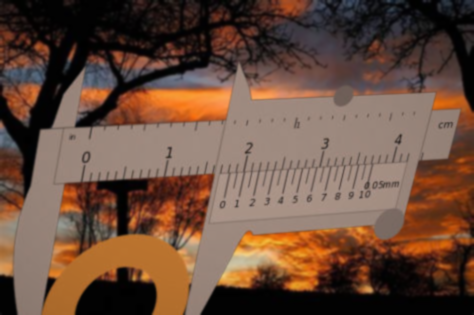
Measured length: 18.2 mm
